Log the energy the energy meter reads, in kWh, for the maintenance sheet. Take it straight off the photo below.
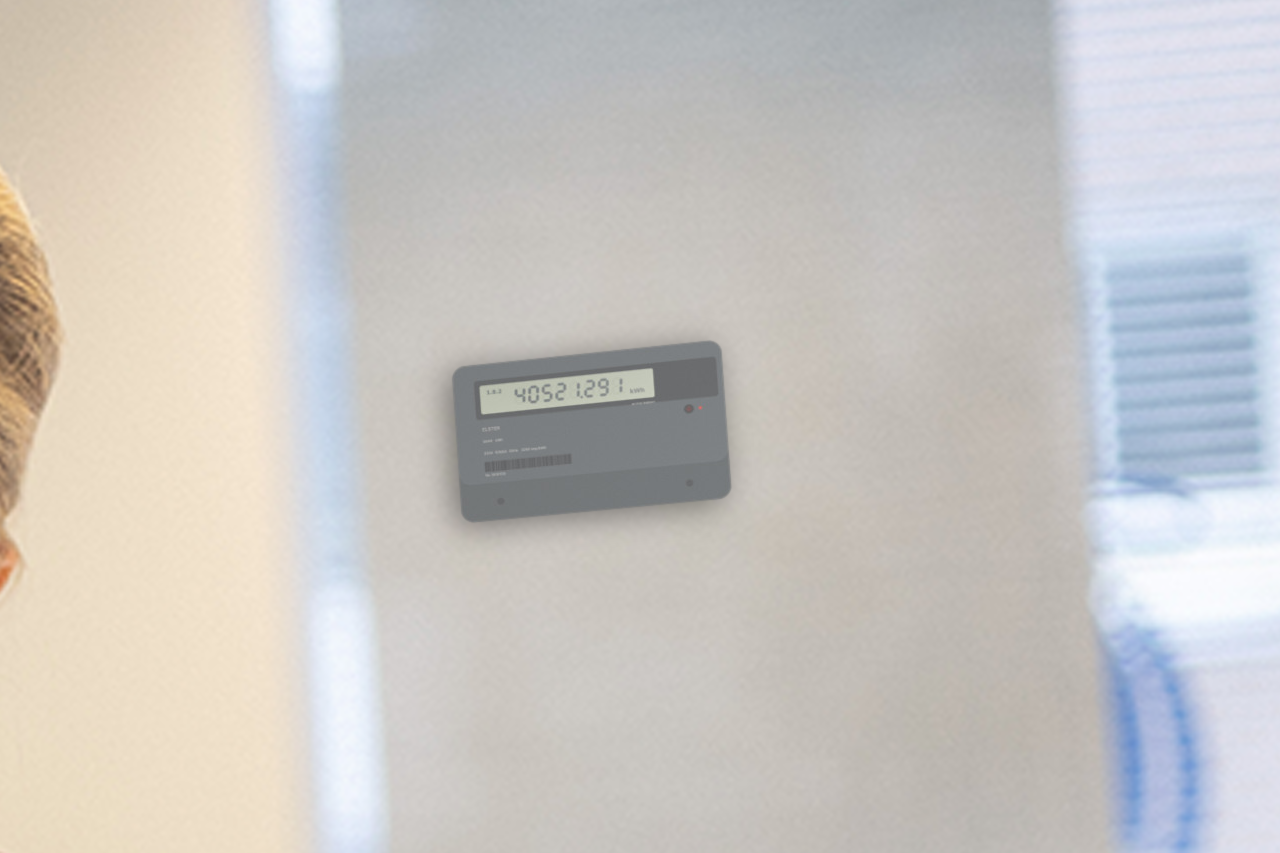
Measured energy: 40521.291 kWh
